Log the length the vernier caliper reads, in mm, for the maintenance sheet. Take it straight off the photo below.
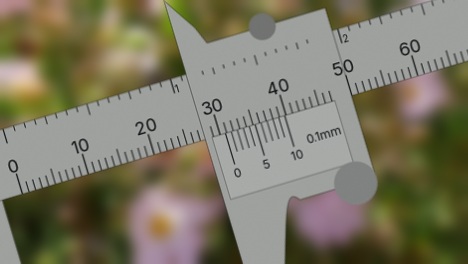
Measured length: 30.8 mm
